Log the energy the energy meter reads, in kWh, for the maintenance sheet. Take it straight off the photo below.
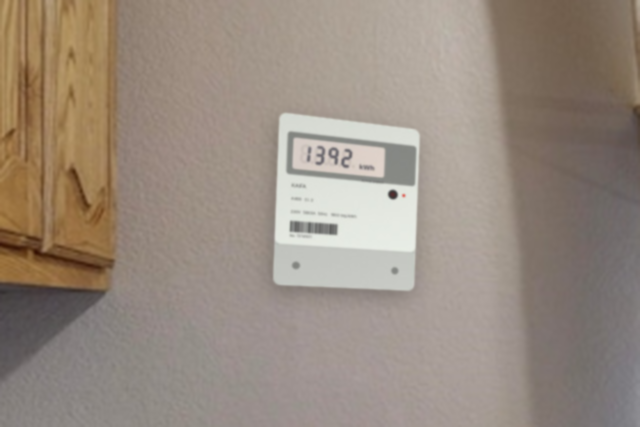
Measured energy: 1392 kWh
